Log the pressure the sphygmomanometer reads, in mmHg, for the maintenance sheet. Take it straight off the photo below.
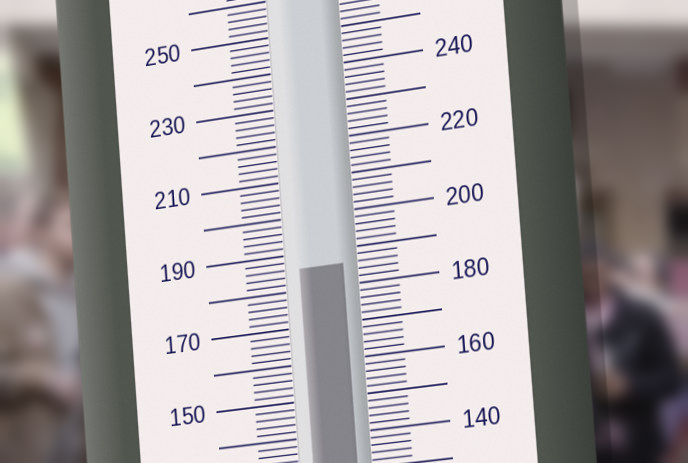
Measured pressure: 186 mmHg
